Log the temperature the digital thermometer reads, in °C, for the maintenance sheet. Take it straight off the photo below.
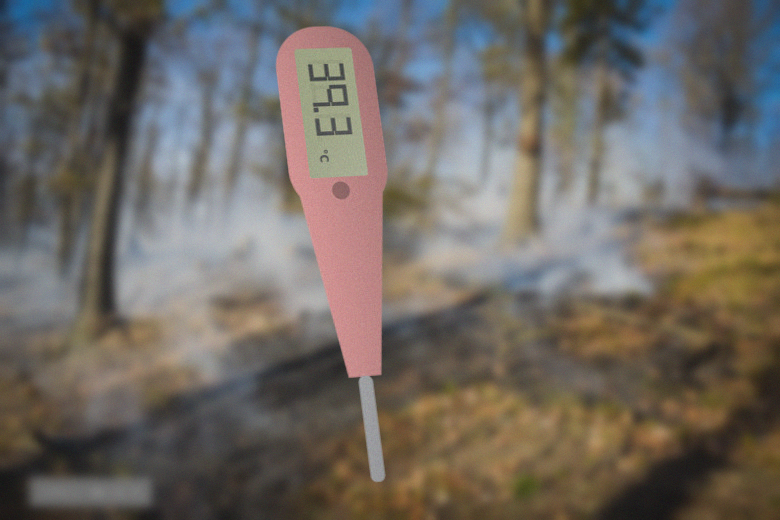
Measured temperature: 39.3 °C
